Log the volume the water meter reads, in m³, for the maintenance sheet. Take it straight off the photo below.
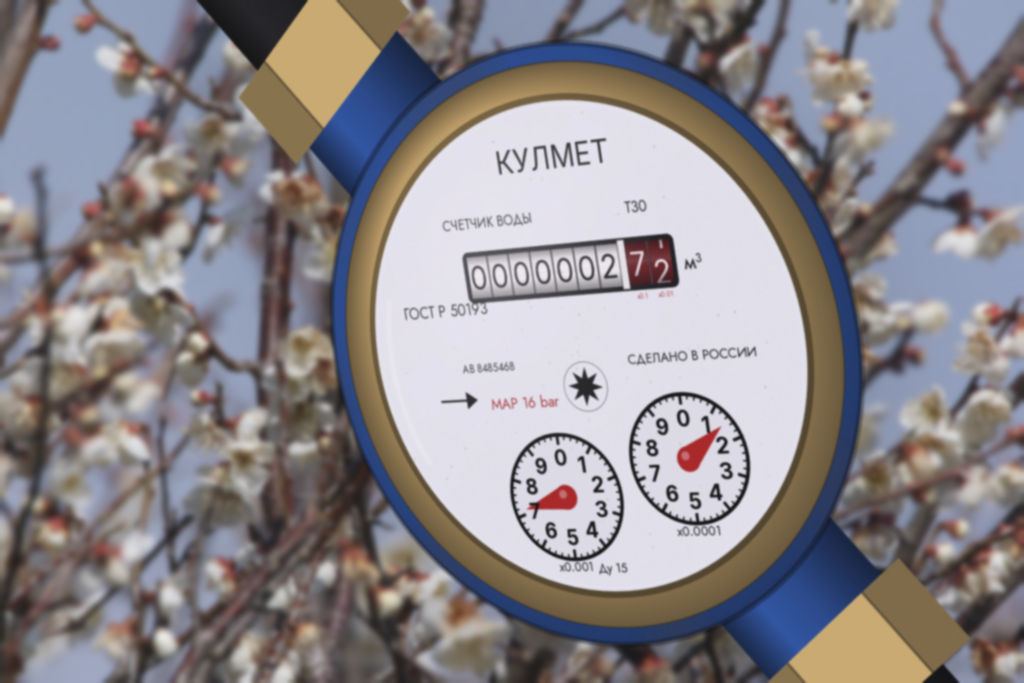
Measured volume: 2.7171 m³
